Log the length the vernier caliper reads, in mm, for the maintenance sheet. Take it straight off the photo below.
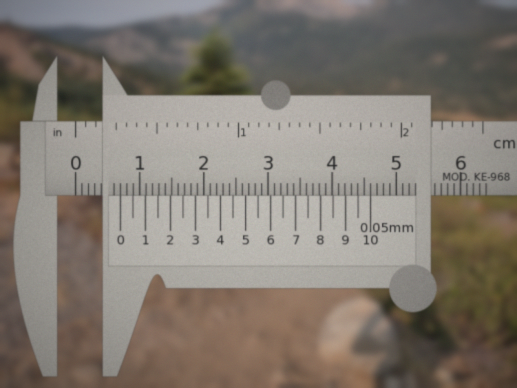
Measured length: 7.0 mm
